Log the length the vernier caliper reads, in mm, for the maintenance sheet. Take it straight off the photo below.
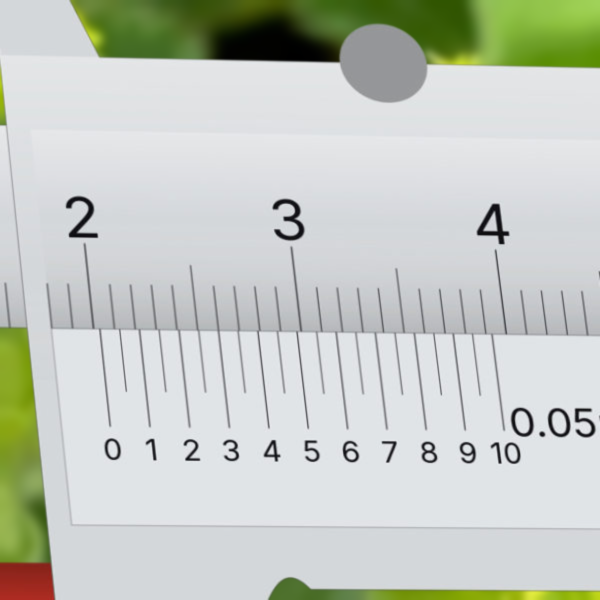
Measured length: 20.3 mm
